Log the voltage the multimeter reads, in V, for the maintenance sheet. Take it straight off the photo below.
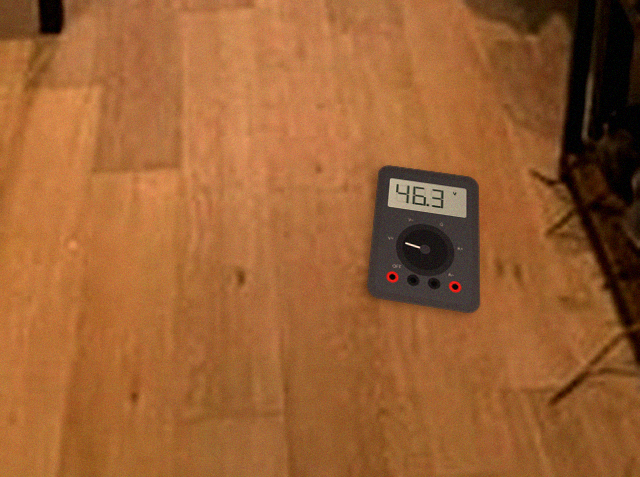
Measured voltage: 46.3 V
